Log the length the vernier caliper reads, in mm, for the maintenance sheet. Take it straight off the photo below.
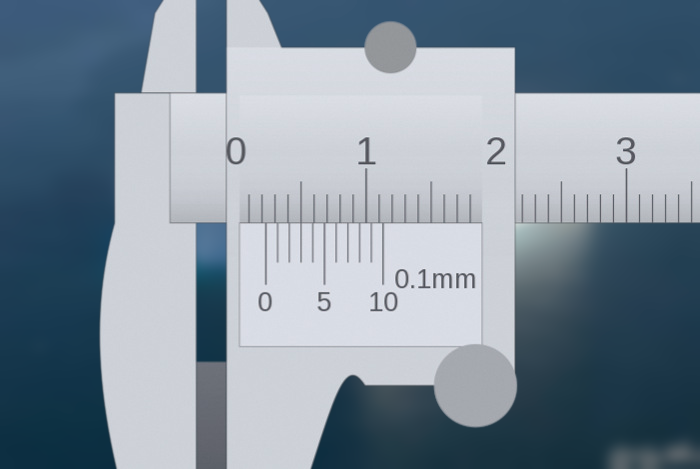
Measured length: 2.3 mm
